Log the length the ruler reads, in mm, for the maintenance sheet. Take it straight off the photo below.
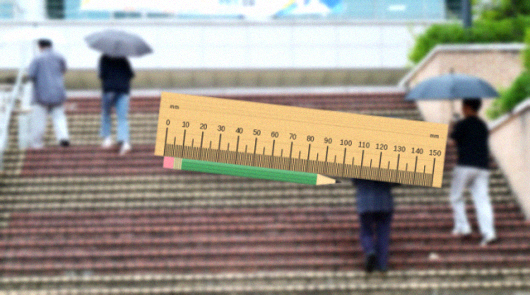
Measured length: 100 mm
